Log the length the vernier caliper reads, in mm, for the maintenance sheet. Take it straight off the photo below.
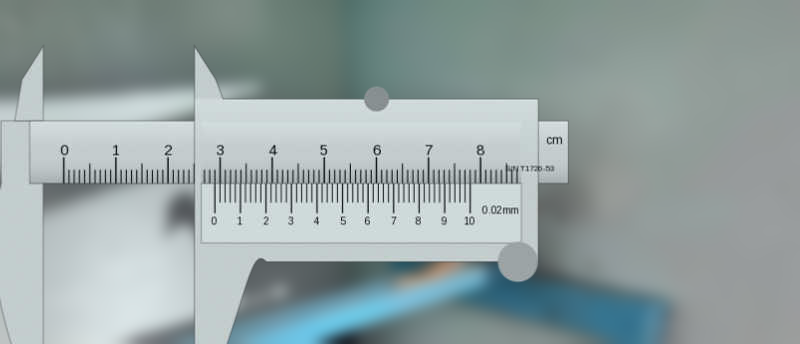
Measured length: 29.0 mm
